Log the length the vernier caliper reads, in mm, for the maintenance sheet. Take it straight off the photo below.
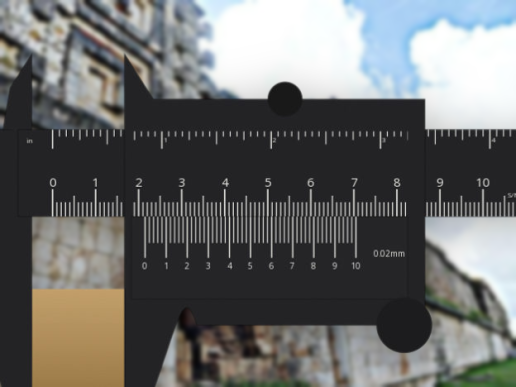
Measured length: 21.5 mm
